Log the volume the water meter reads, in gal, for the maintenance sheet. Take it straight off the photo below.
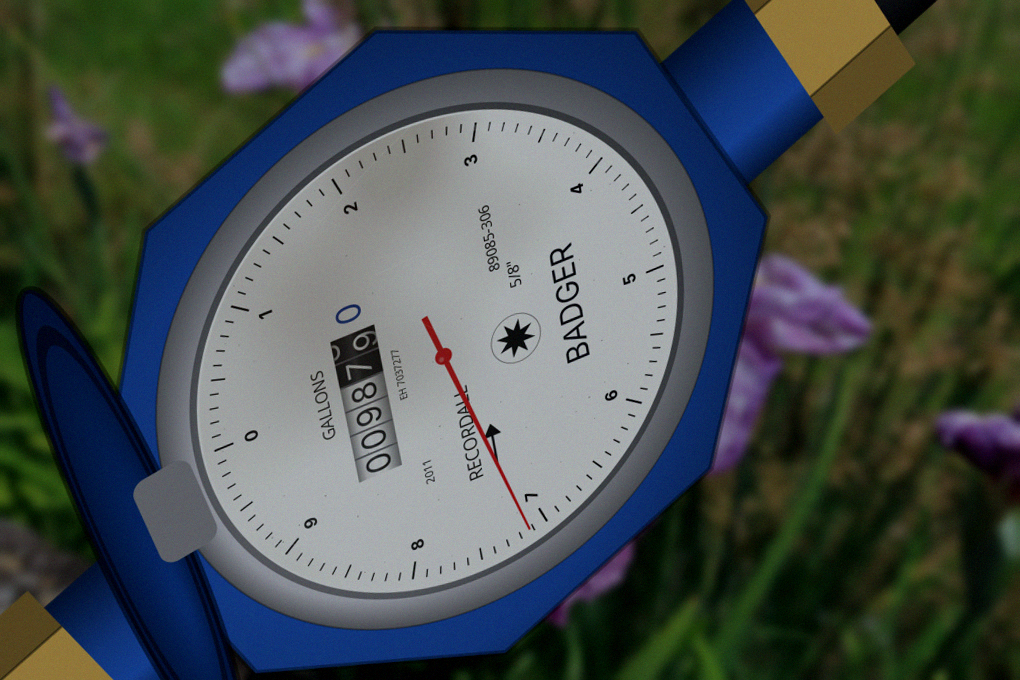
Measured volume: 98787.1 gal
